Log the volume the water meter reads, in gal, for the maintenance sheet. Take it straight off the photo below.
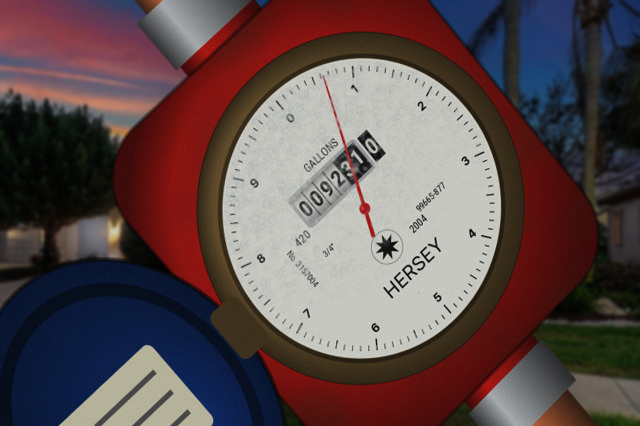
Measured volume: 92310.6 gal
